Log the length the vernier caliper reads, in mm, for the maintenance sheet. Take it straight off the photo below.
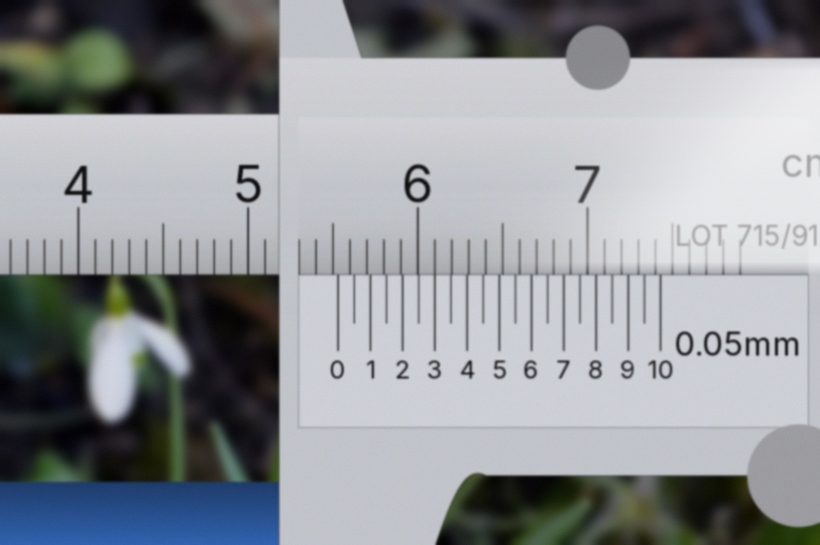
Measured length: 55.3 mm
